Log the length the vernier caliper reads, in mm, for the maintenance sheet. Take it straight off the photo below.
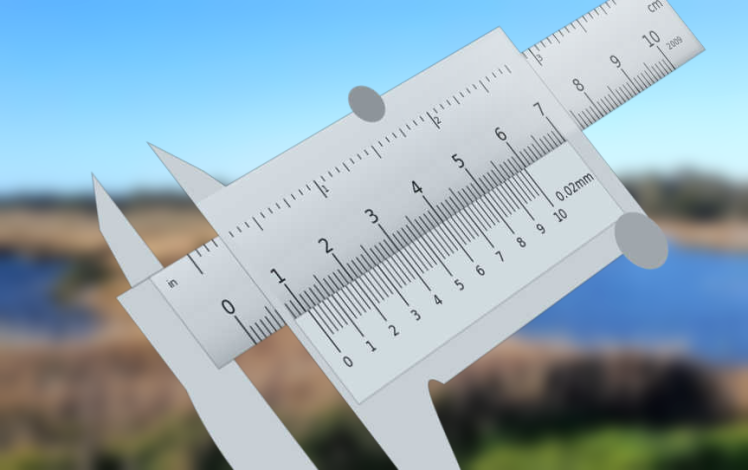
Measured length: 10.5 mm
